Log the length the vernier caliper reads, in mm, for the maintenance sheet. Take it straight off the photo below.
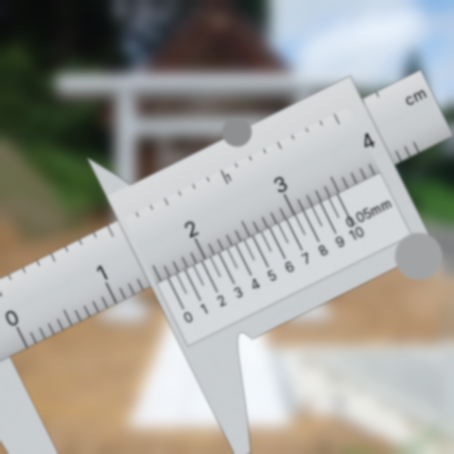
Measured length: 15.8 mm
